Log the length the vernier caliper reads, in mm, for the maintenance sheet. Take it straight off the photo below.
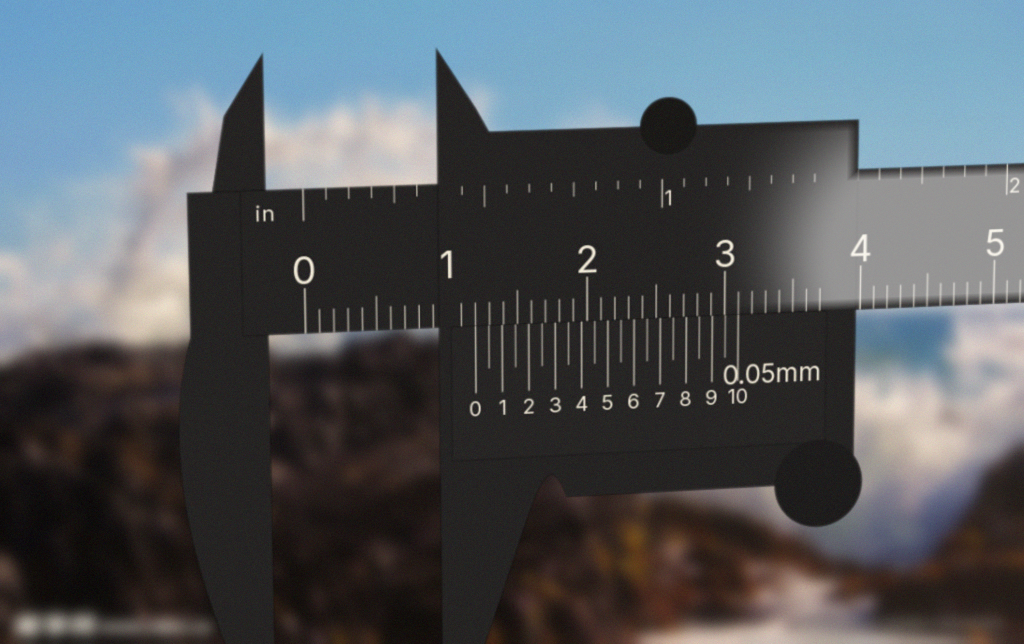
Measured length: 12.0 mm
